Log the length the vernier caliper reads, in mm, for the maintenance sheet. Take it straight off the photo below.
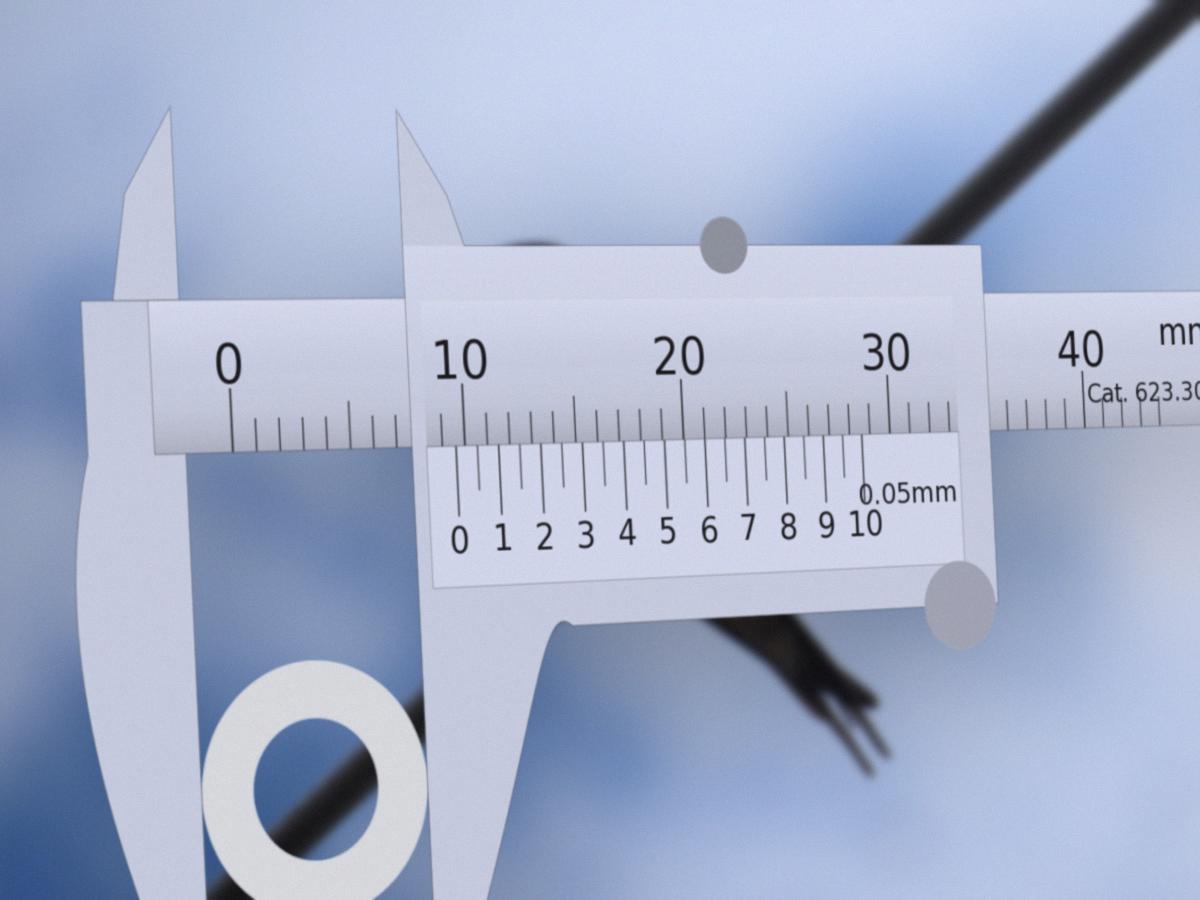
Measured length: 9.6 mm
